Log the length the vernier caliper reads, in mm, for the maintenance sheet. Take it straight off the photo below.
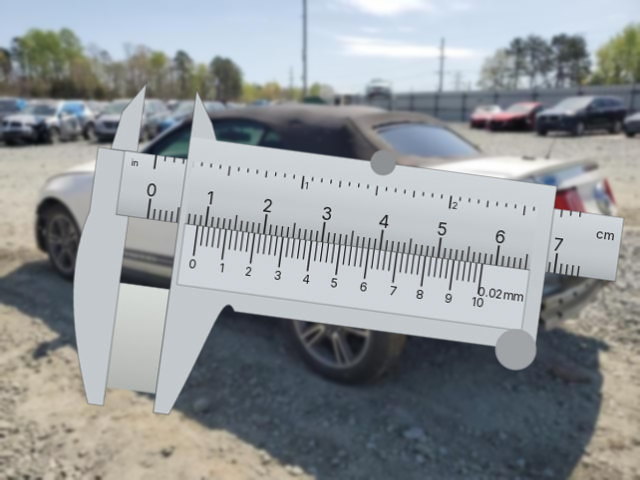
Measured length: 8.6 mm
